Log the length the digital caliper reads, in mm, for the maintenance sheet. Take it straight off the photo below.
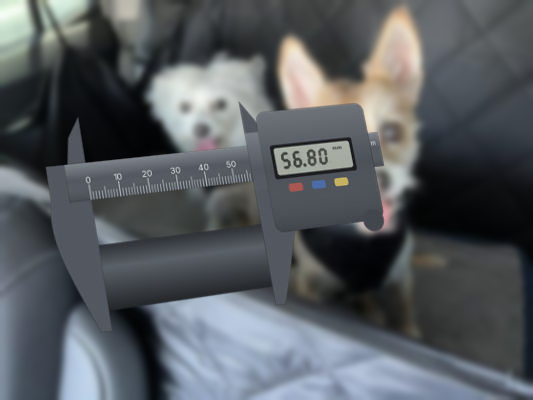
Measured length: 56.80 mm
